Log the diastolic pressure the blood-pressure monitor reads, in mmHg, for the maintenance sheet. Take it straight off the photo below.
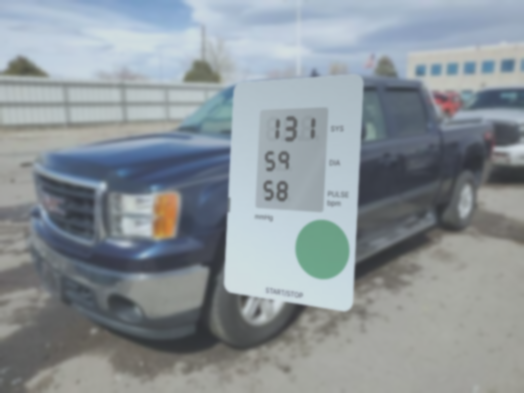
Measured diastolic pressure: 59 mmHg
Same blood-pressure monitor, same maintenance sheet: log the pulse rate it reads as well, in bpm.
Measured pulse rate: 58 bpm
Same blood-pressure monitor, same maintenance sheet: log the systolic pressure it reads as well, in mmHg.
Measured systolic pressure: 131 mmHg
